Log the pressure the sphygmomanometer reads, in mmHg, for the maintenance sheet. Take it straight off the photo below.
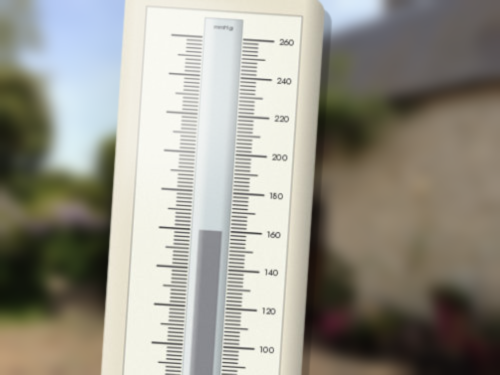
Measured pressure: 160 mmHg
